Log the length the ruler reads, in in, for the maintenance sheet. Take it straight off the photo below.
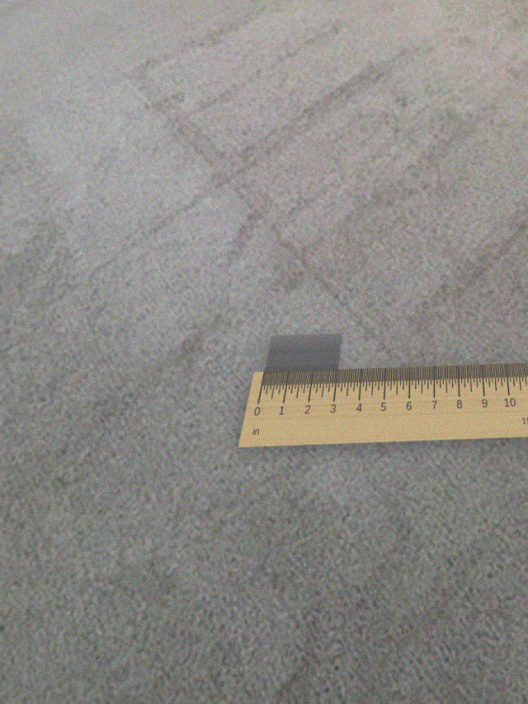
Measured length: 3 in
